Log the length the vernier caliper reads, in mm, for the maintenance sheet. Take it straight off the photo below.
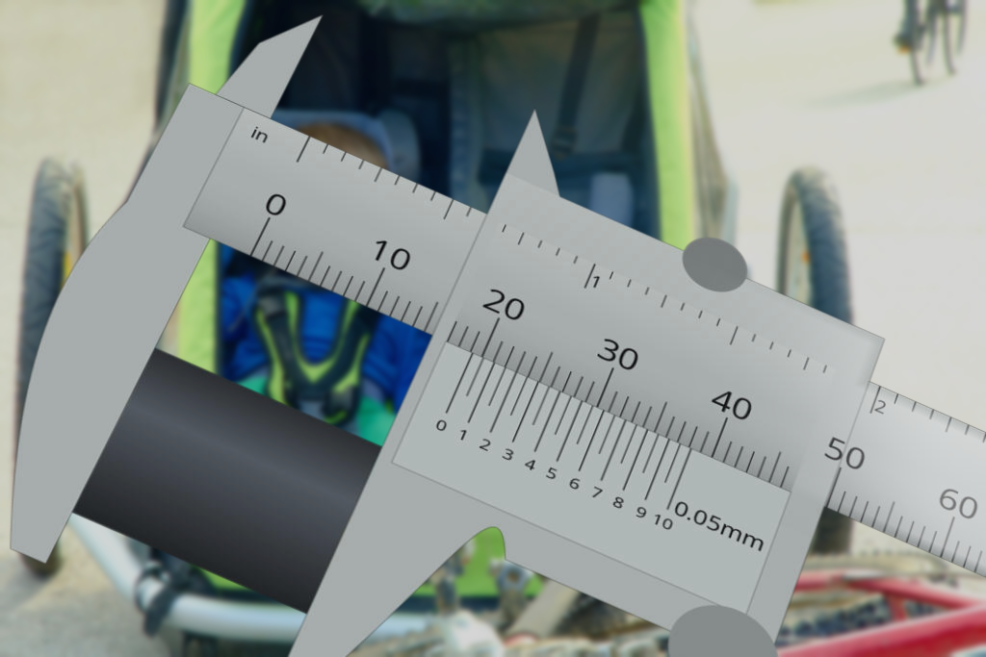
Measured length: 19.2 mm
